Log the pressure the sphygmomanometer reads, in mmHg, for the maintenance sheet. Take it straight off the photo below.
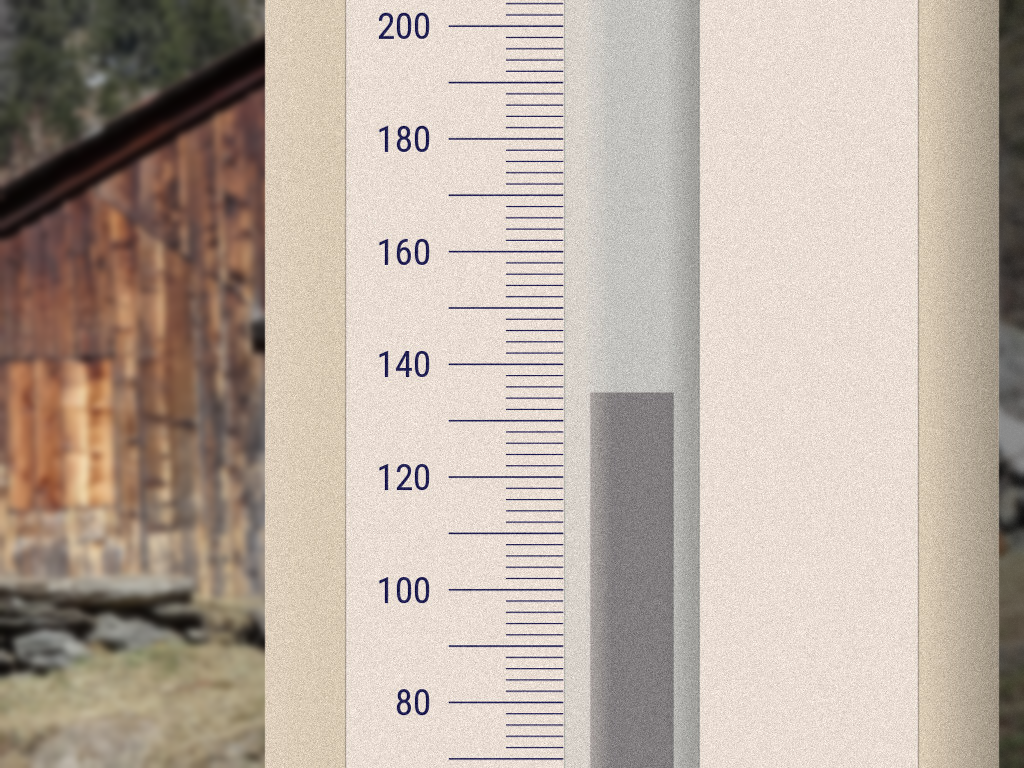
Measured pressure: 135 mmHg
